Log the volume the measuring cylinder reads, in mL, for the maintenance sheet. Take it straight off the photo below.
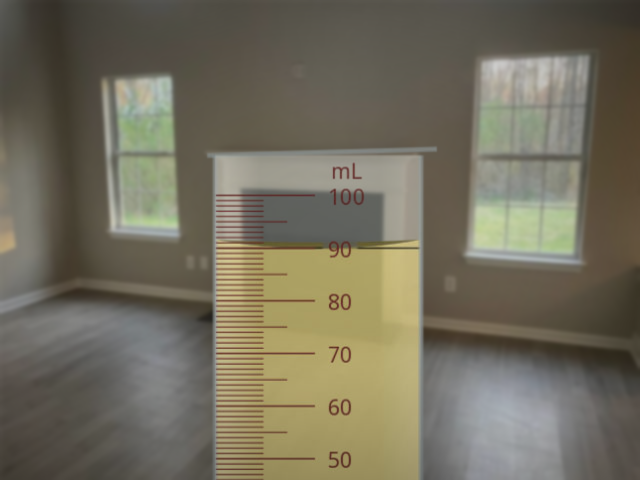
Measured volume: 90 mL
